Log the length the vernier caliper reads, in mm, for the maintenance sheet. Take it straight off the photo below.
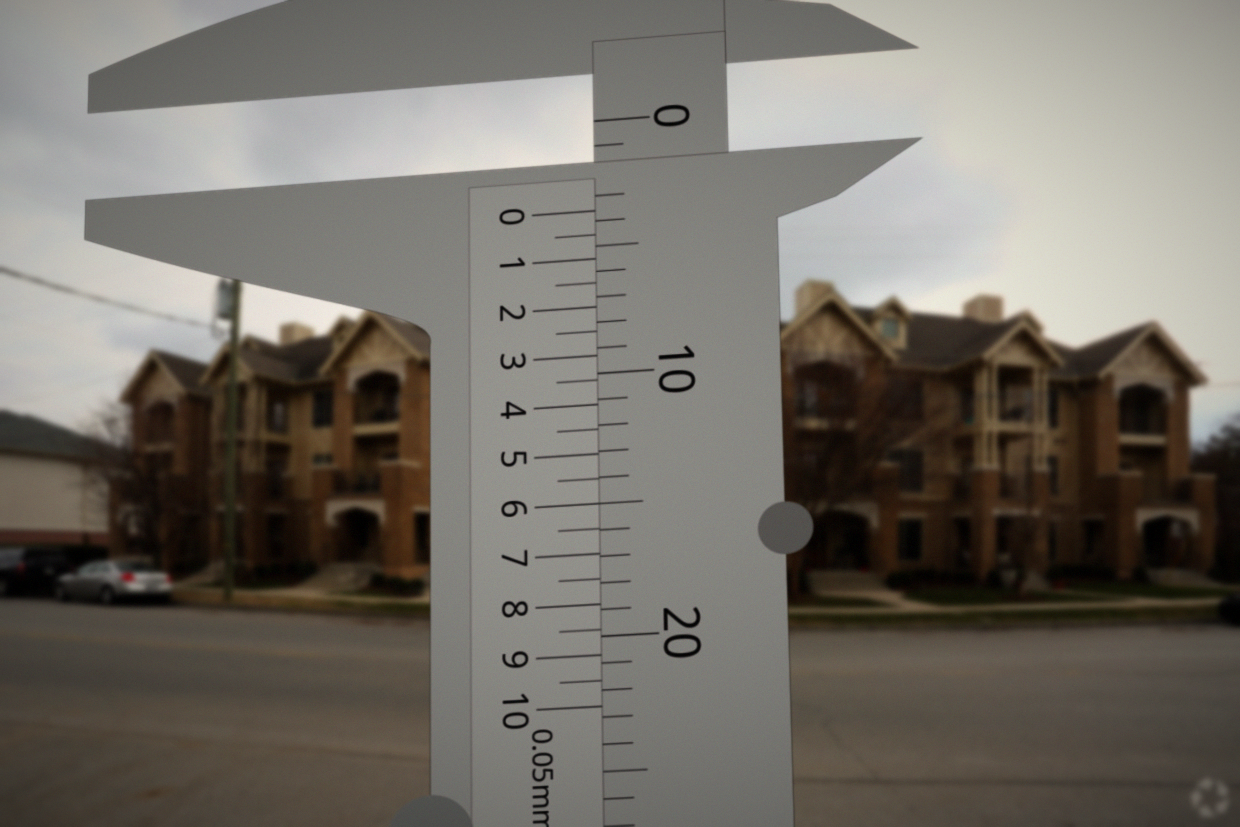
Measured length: 3.6 mm
